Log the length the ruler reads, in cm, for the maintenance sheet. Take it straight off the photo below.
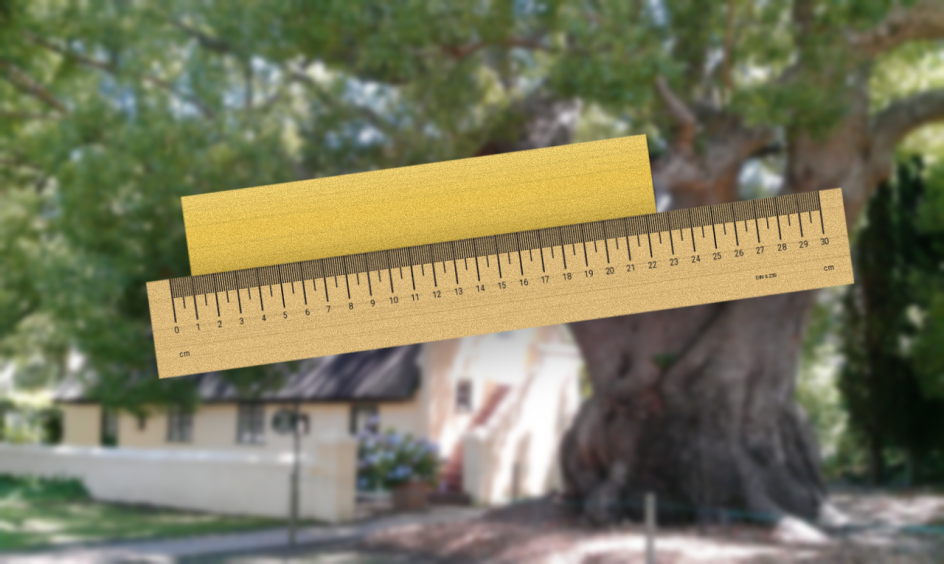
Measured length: 21.5 cm
